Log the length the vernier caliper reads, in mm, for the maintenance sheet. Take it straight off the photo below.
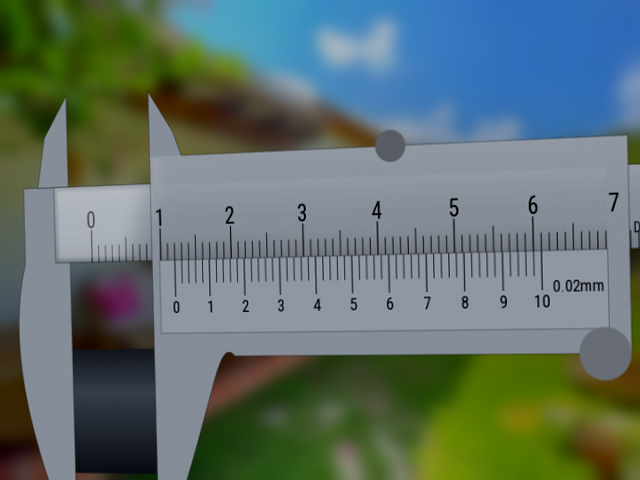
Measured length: 12.0 mm
